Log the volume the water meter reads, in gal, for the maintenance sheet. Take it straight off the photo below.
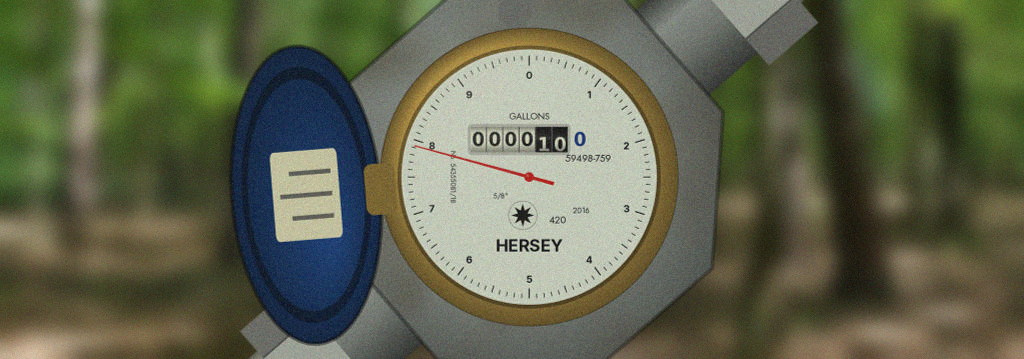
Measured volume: 97.9 gal
